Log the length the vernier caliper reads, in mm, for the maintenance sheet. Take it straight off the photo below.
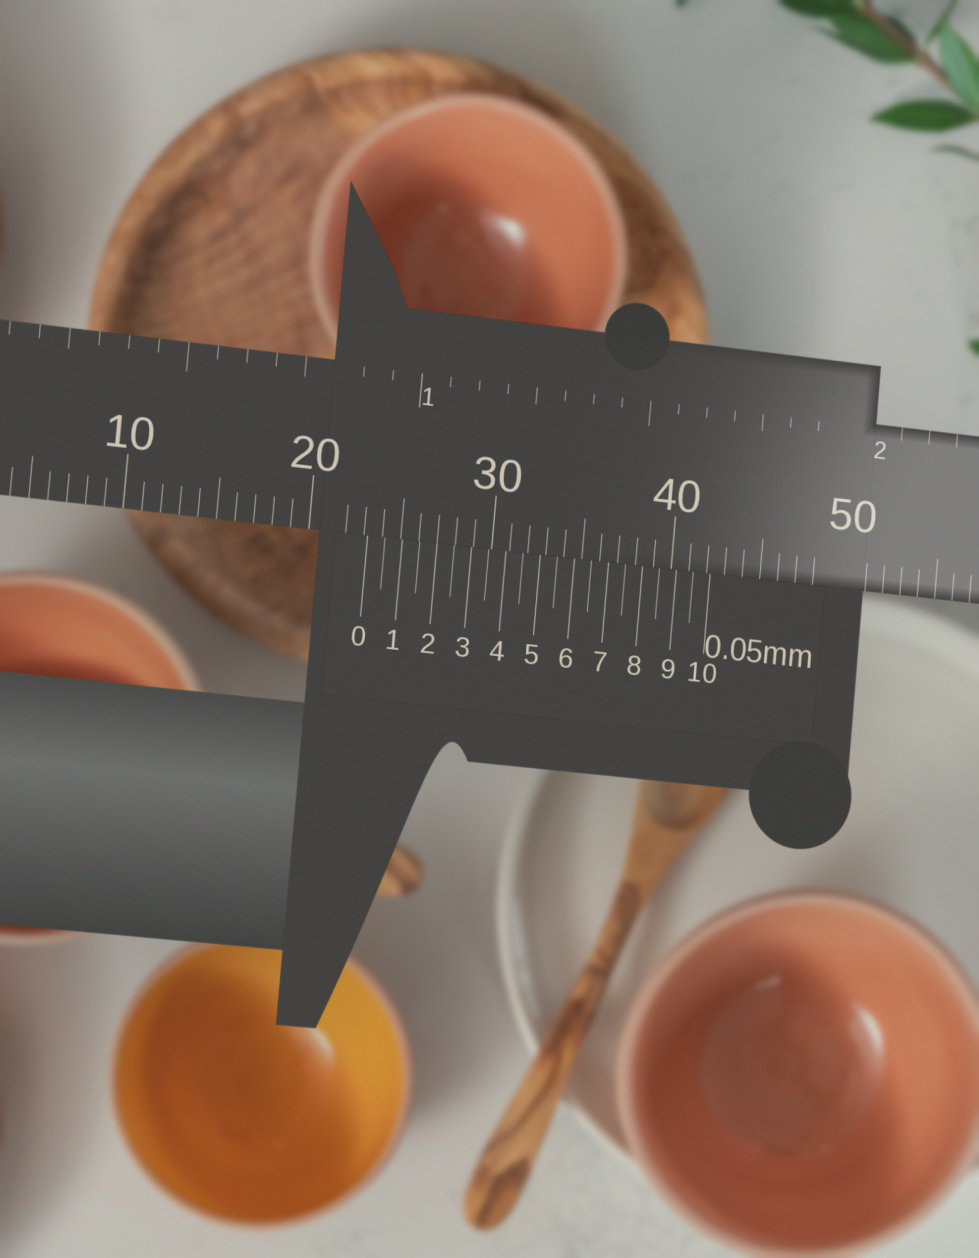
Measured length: 23.2 mm
